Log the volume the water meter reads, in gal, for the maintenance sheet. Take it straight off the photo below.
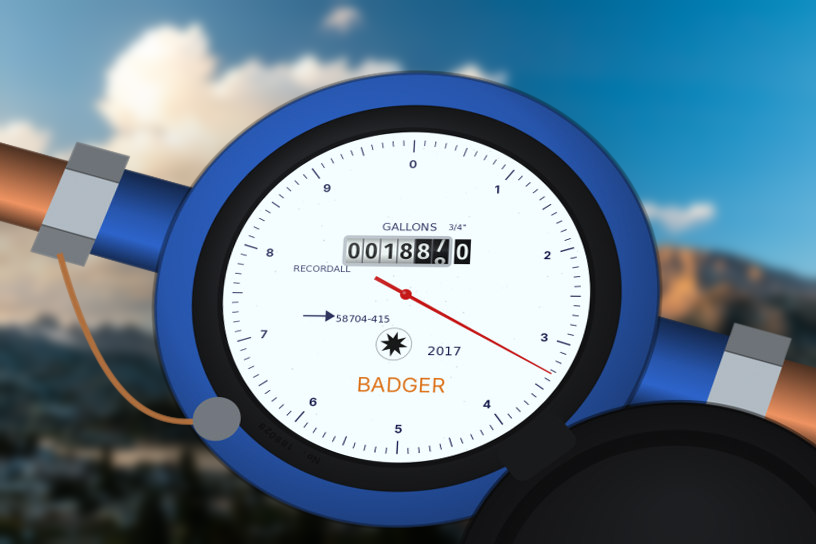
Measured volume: 18873.3 gal
